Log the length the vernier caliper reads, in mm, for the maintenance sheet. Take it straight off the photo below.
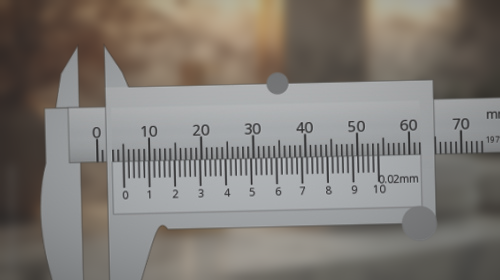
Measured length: 5.0 mm
